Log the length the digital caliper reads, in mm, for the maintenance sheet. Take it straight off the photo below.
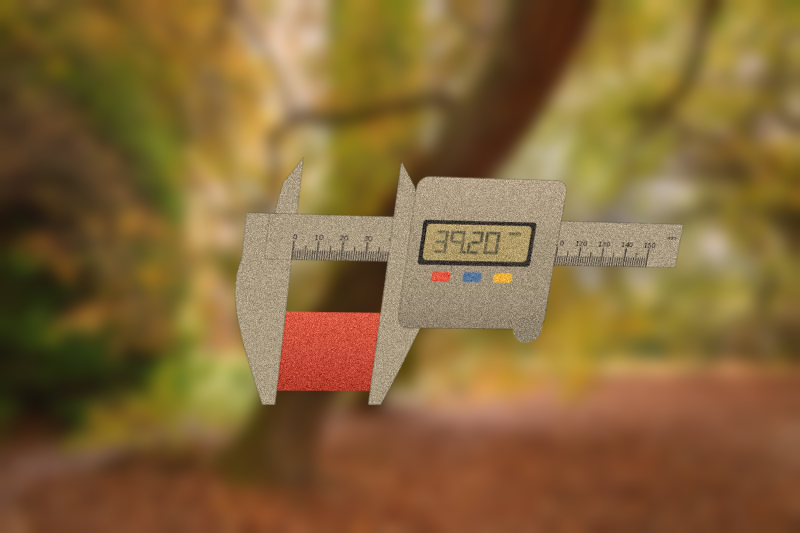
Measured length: 39.20 mm
